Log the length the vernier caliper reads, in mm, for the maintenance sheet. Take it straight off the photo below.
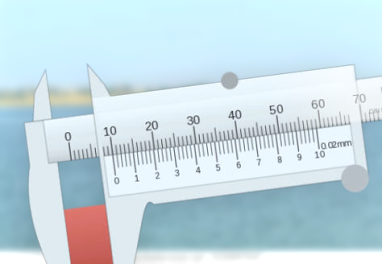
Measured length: 10.0 mm
